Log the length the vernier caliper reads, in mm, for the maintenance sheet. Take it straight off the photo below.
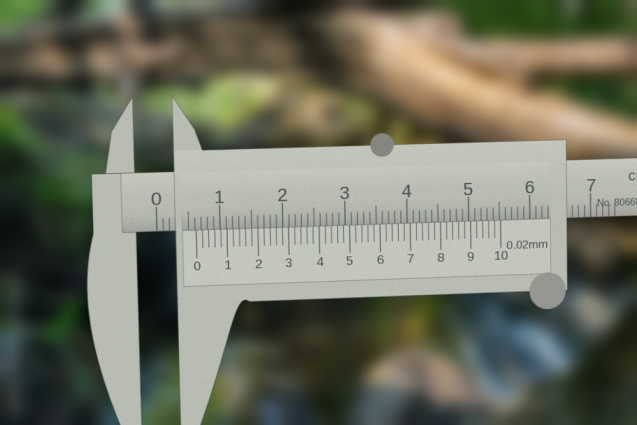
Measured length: 6.2 mm
